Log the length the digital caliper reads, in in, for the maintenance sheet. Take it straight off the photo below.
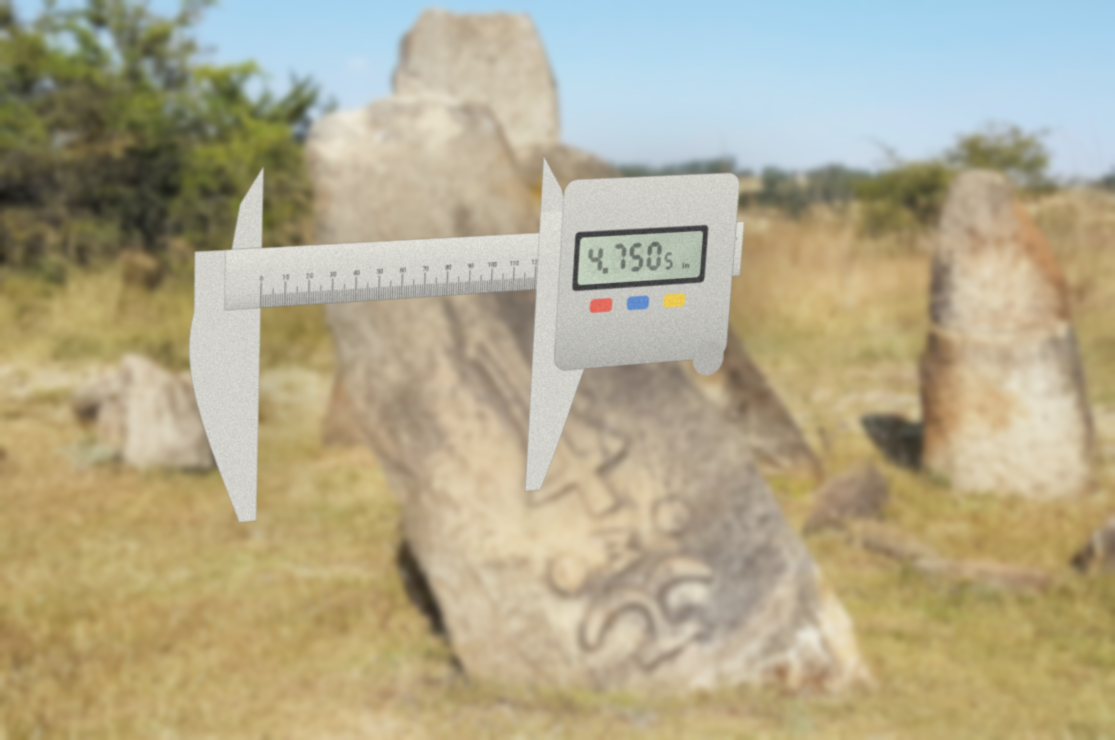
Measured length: 4.7505 in
